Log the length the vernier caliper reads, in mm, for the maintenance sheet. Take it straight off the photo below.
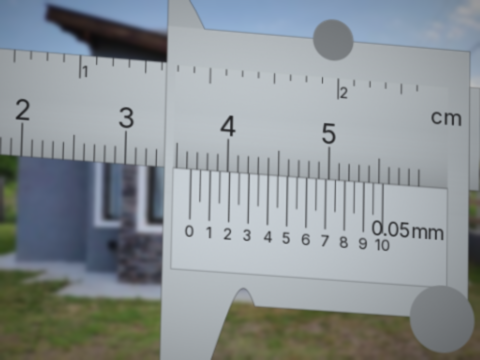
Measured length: 36.4 mm
